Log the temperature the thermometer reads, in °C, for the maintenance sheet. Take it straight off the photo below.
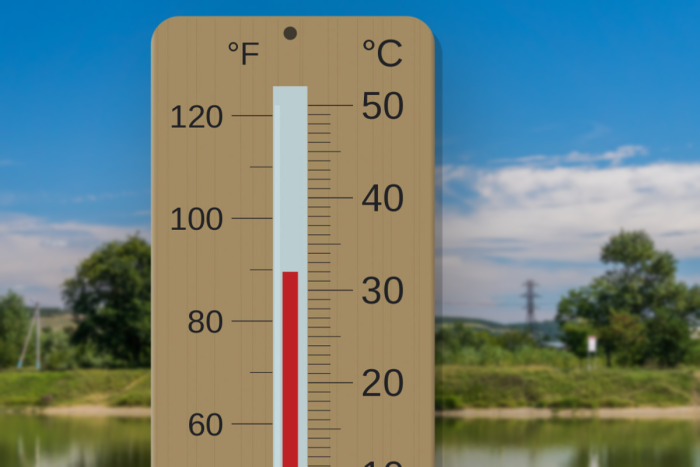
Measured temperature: 32 °C
